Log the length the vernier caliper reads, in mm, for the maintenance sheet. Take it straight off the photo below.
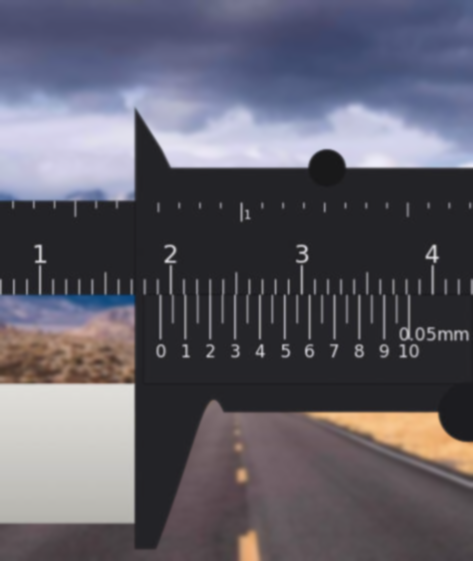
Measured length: 19.2 mm
